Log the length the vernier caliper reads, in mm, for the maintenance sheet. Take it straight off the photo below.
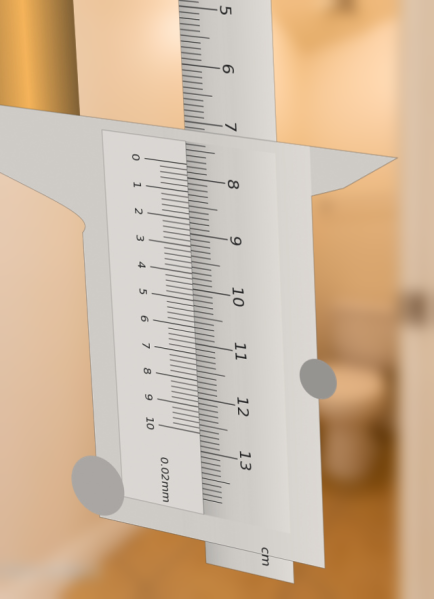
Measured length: 77.6 mm
